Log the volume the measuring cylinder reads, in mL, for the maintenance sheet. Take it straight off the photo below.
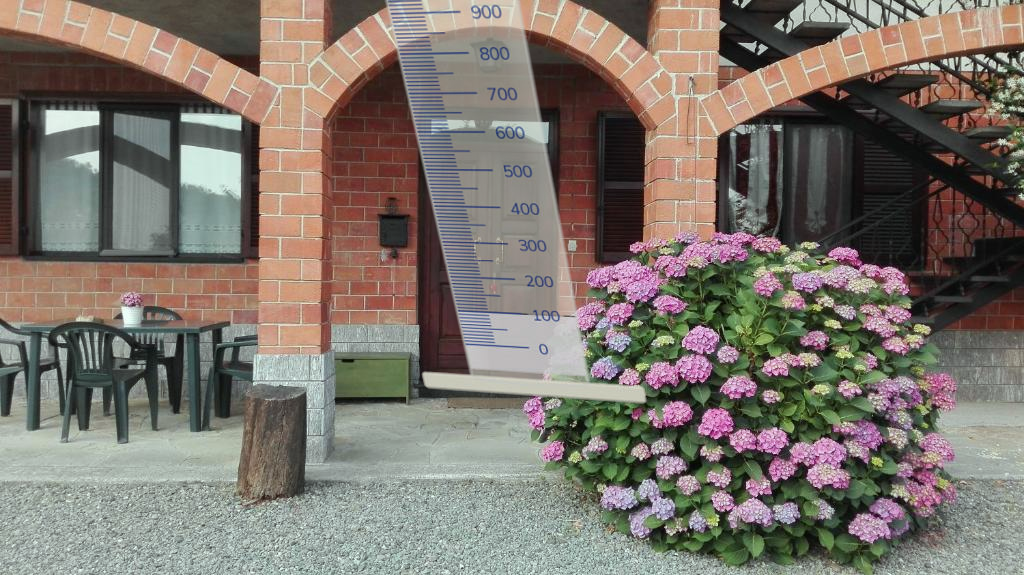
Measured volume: 100 mL
